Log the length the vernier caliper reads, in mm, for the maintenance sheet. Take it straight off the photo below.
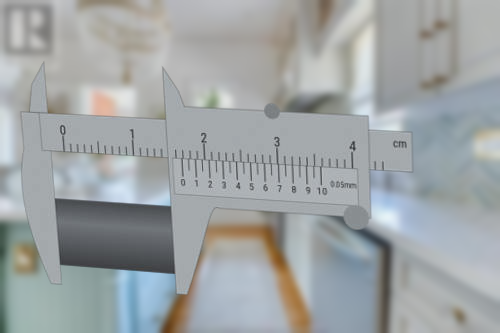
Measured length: 16.8 mm
